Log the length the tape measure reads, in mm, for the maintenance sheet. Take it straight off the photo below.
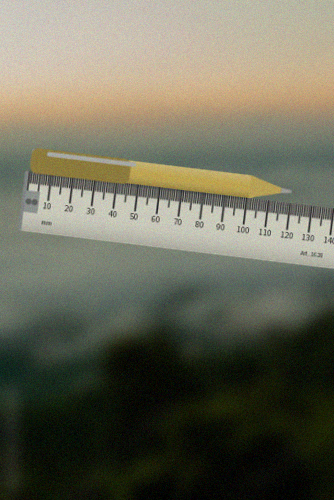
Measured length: 120 mm
